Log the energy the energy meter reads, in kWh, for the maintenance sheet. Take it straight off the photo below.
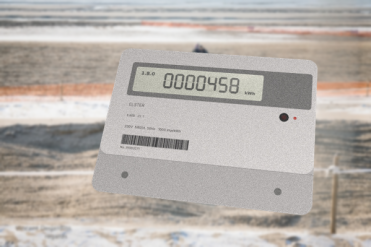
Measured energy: 458 kWh
